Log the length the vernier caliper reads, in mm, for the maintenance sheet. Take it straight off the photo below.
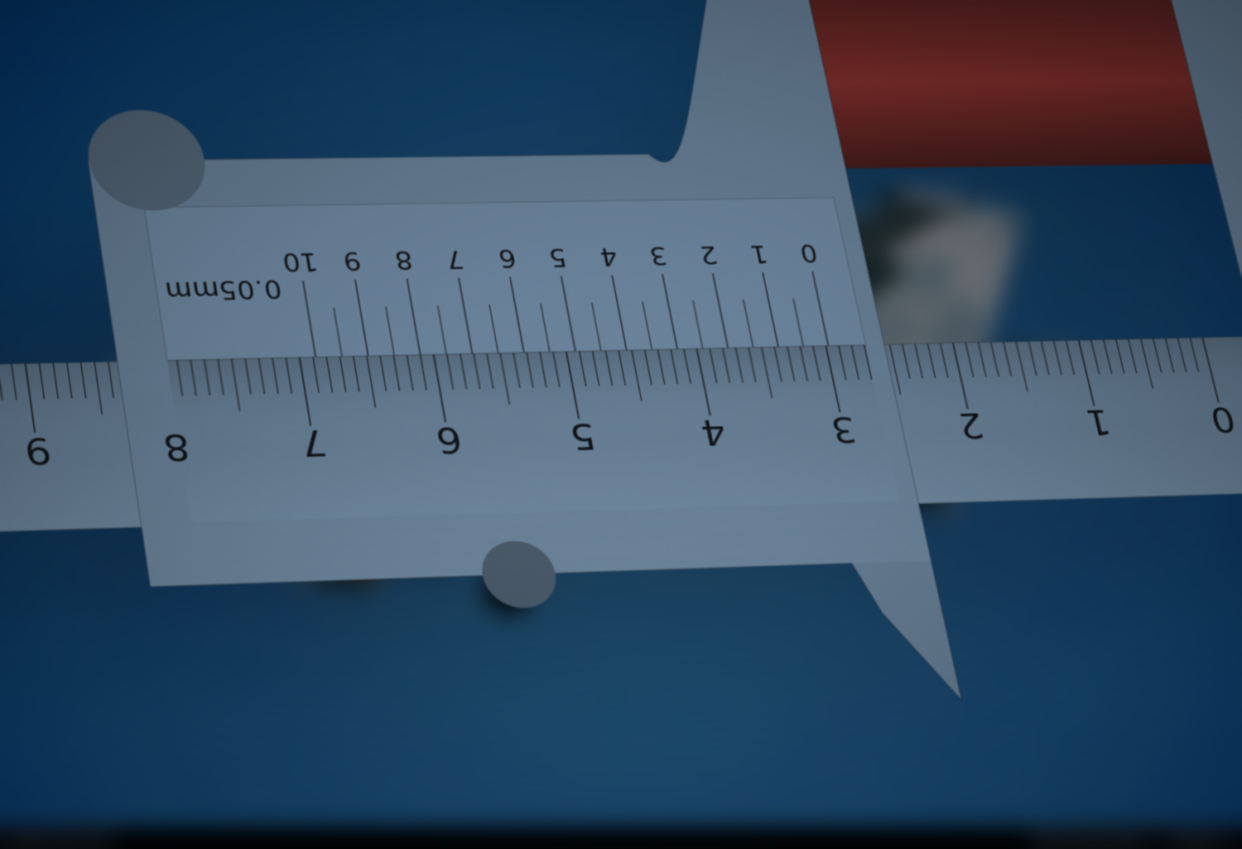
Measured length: 29.8 mm
